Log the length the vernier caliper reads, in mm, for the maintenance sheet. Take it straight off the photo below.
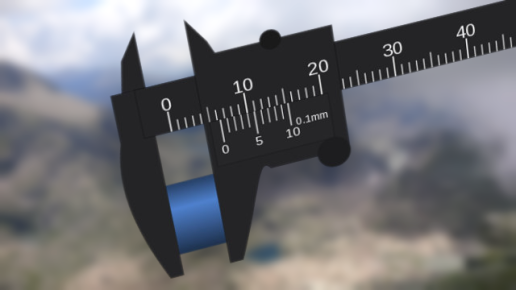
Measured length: 6.4 mm
